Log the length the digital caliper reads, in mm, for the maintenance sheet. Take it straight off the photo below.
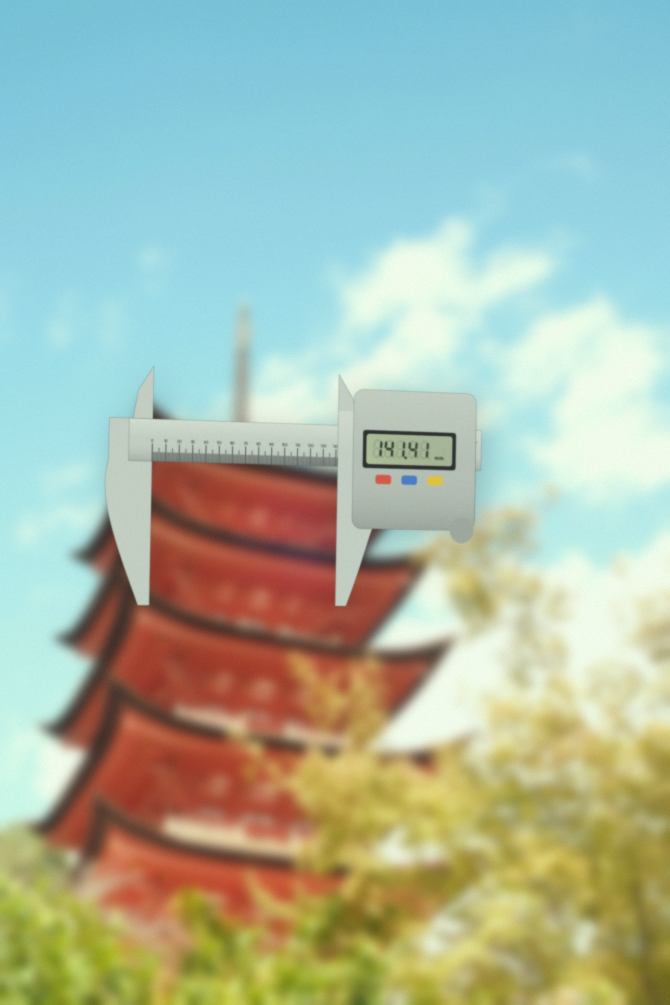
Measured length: 141.41 mm
